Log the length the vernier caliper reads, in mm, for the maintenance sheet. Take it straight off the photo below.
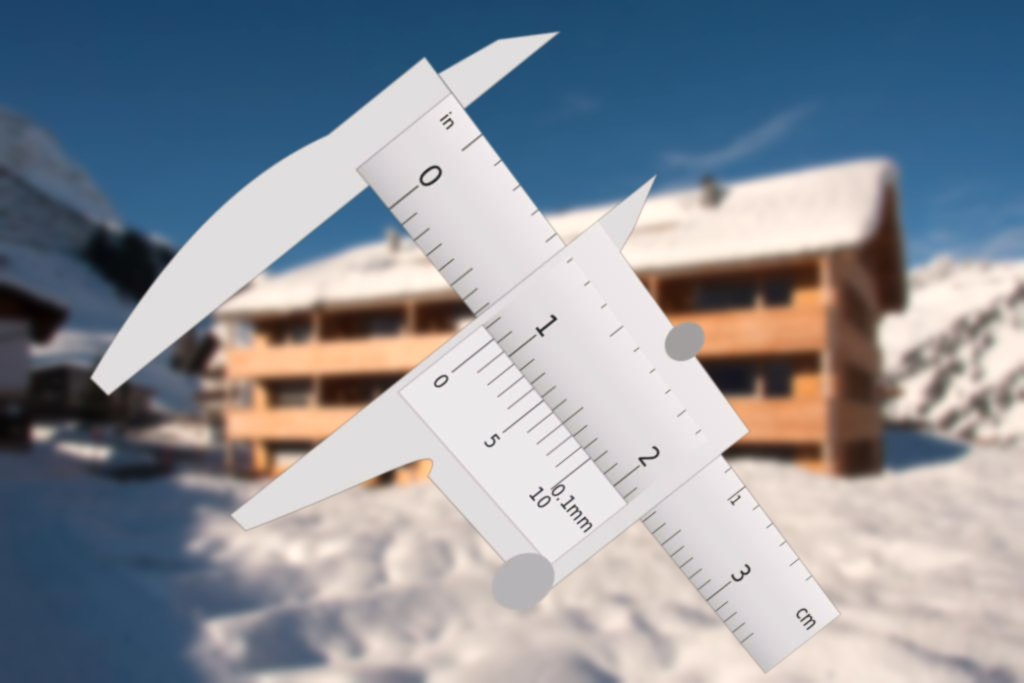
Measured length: 8.7 mm
